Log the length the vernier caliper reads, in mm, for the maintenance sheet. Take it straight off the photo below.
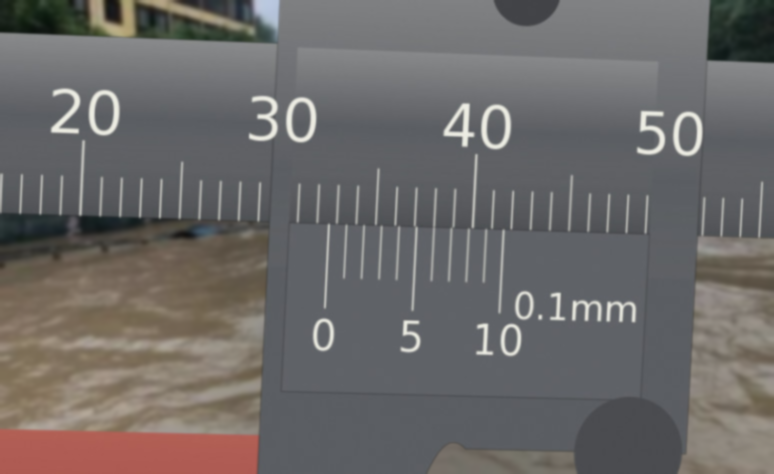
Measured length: 32.6 mm
